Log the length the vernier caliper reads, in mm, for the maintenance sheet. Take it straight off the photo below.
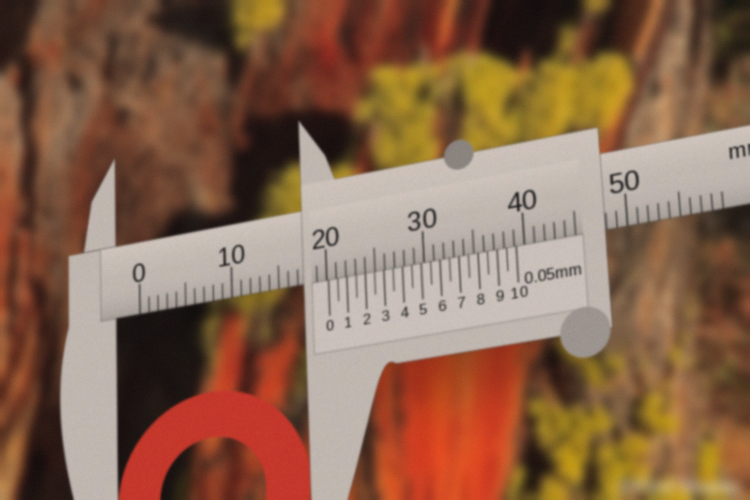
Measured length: 20.2 mm
